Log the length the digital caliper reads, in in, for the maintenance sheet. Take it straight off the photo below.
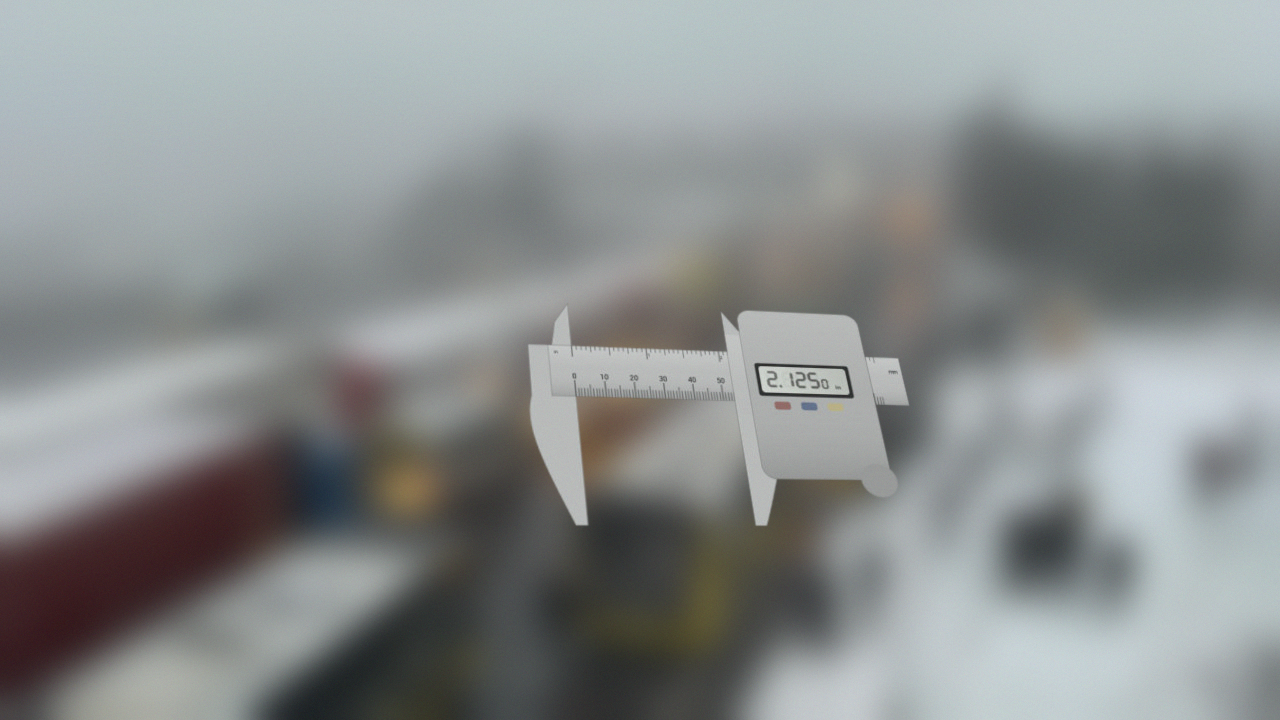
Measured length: 2.1250 in
